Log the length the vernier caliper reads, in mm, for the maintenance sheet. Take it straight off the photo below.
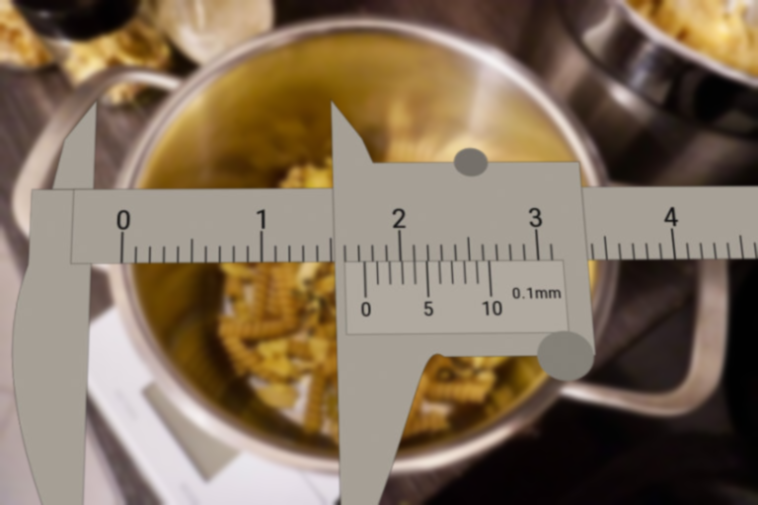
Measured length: 17.4 mm
